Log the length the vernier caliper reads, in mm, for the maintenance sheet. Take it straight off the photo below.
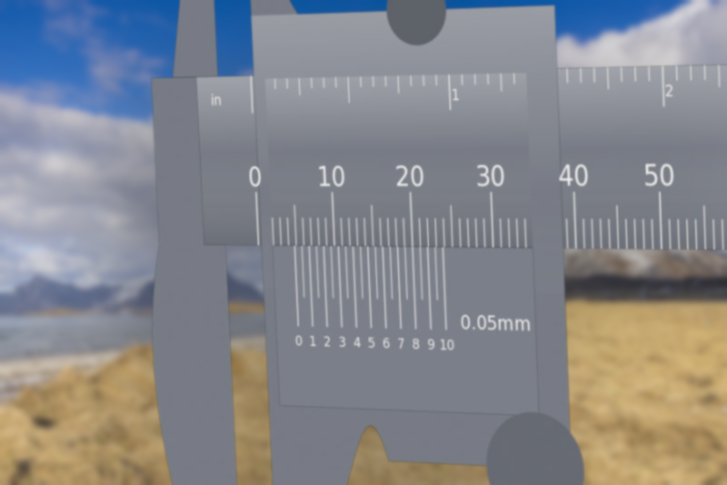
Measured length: 4.8 mm
